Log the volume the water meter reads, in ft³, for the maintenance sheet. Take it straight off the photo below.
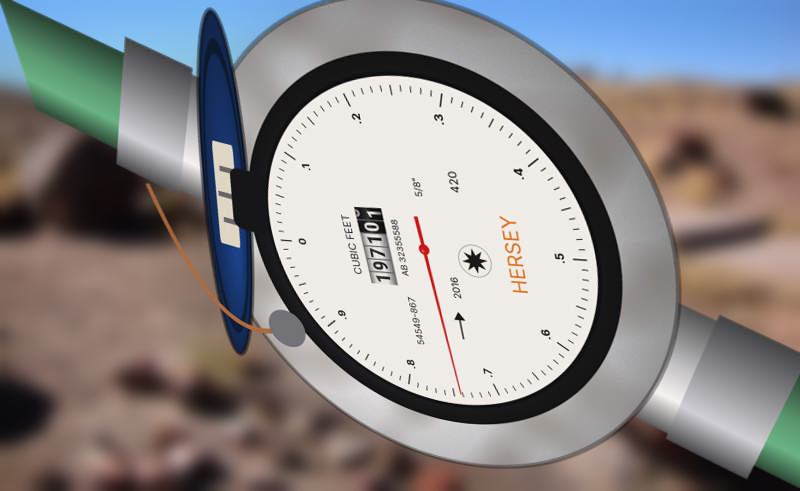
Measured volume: 197100.74 ft³
